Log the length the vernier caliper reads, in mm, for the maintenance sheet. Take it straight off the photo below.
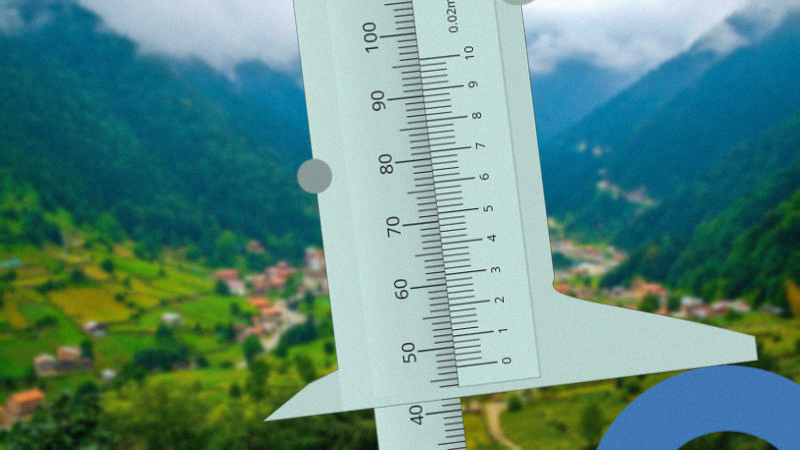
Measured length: 46.8 mm
